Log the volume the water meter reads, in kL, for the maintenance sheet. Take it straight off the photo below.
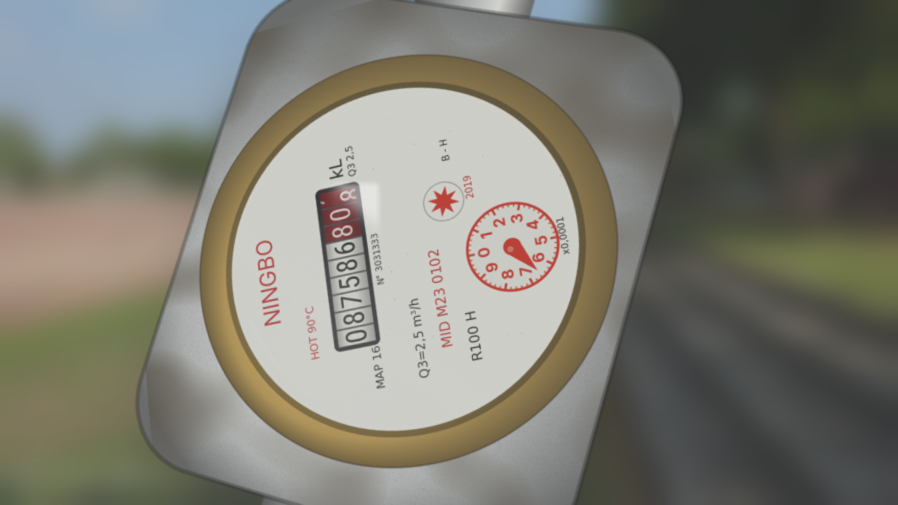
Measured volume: 87586.8076 kL
